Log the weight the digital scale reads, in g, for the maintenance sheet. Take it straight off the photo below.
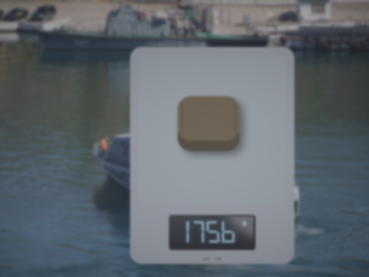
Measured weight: 1756 g
